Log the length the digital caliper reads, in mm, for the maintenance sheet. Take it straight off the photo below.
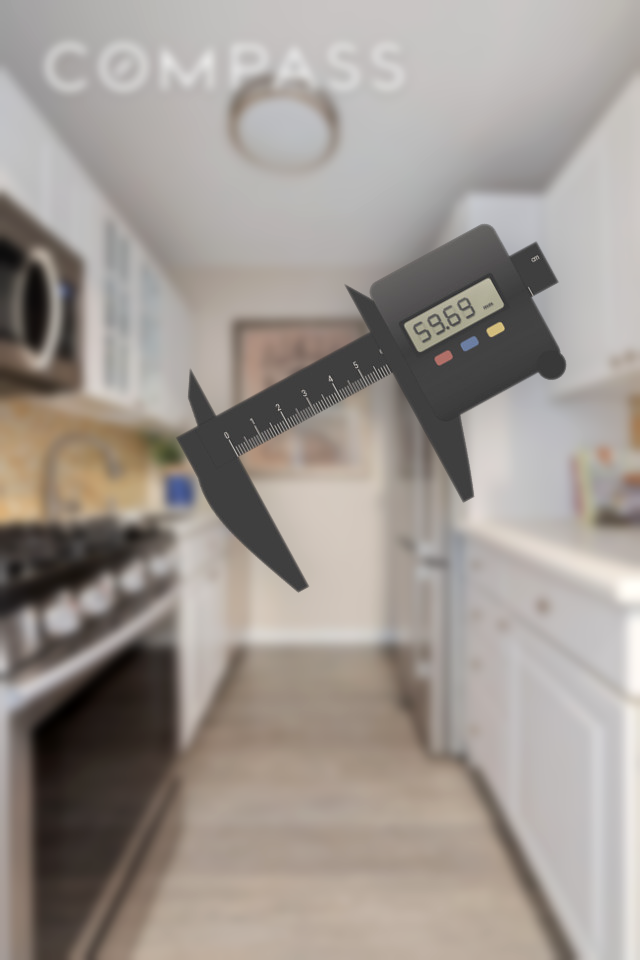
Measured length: 59.69 mm
